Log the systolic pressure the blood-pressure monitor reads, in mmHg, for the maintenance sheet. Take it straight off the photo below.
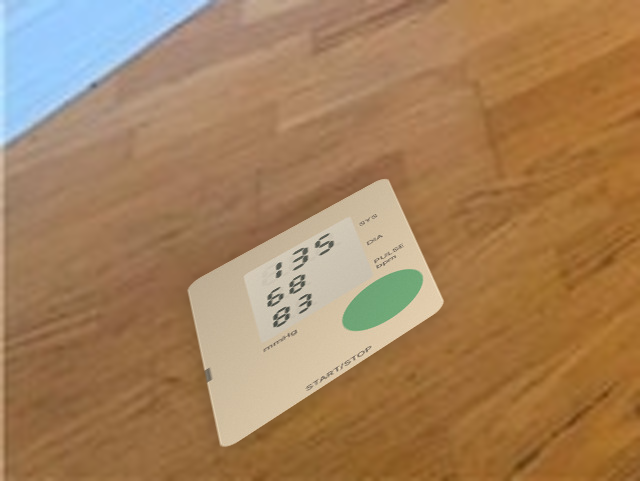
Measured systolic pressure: 135 mmHg
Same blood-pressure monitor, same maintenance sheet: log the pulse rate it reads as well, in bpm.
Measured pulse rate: 83 bpm
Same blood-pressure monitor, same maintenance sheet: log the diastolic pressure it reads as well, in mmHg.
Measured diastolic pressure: 68 mmHg
